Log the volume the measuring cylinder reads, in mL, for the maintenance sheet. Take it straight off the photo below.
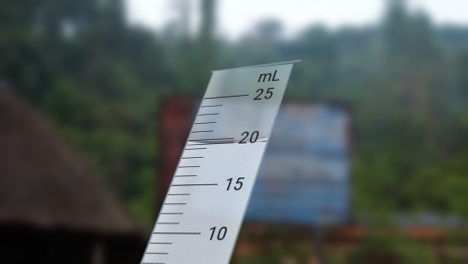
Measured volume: 19.5 mL
